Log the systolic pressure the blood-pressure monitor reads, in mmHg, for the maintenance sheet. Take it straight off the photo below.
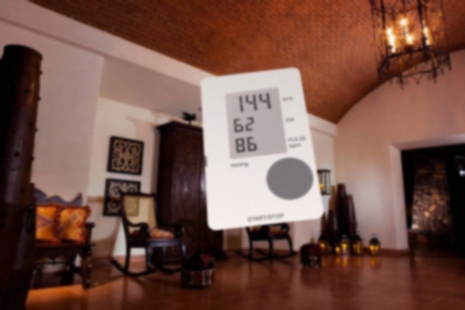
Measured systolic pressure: 144 mmHg
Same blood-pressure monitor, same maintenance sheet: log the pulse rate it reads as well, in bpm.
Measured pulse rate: 86 bpm
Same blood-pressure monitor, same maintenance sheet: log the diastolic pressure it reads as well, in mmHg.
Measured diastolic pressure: 62 mmHg
